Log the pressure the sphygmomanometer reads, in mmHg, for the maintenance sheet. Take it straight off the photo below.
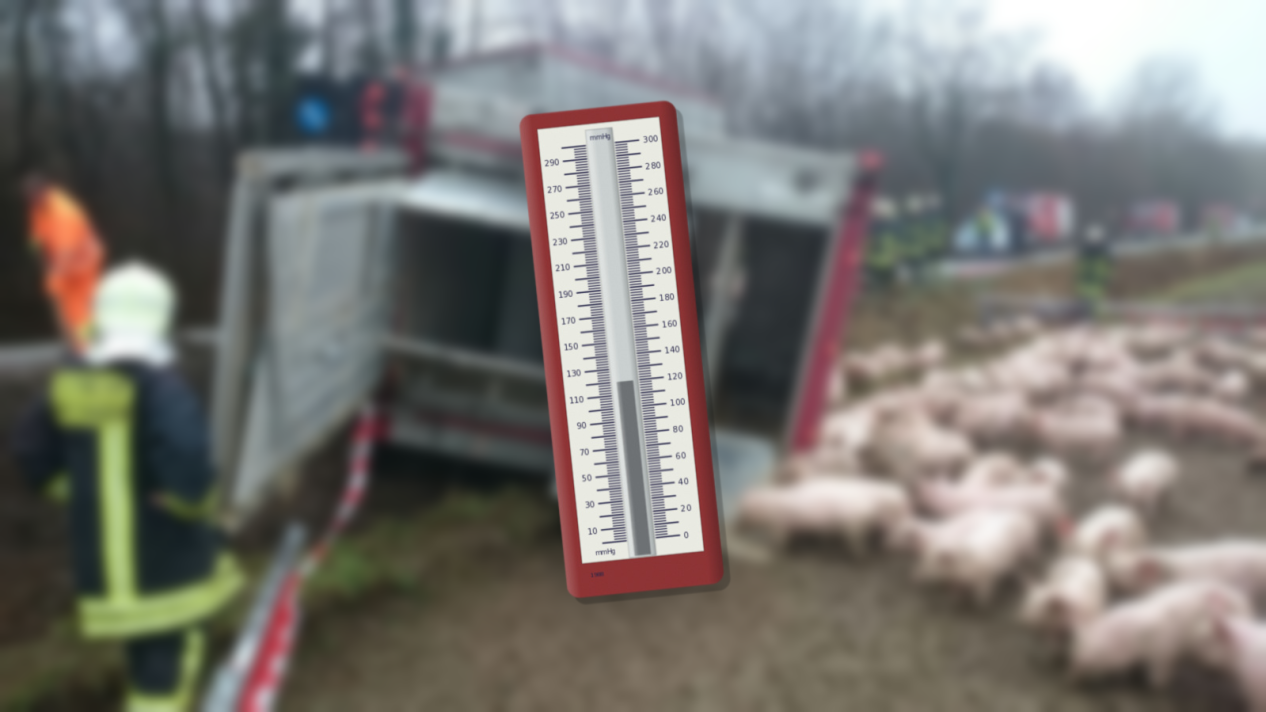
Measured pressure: 120 mmHg
